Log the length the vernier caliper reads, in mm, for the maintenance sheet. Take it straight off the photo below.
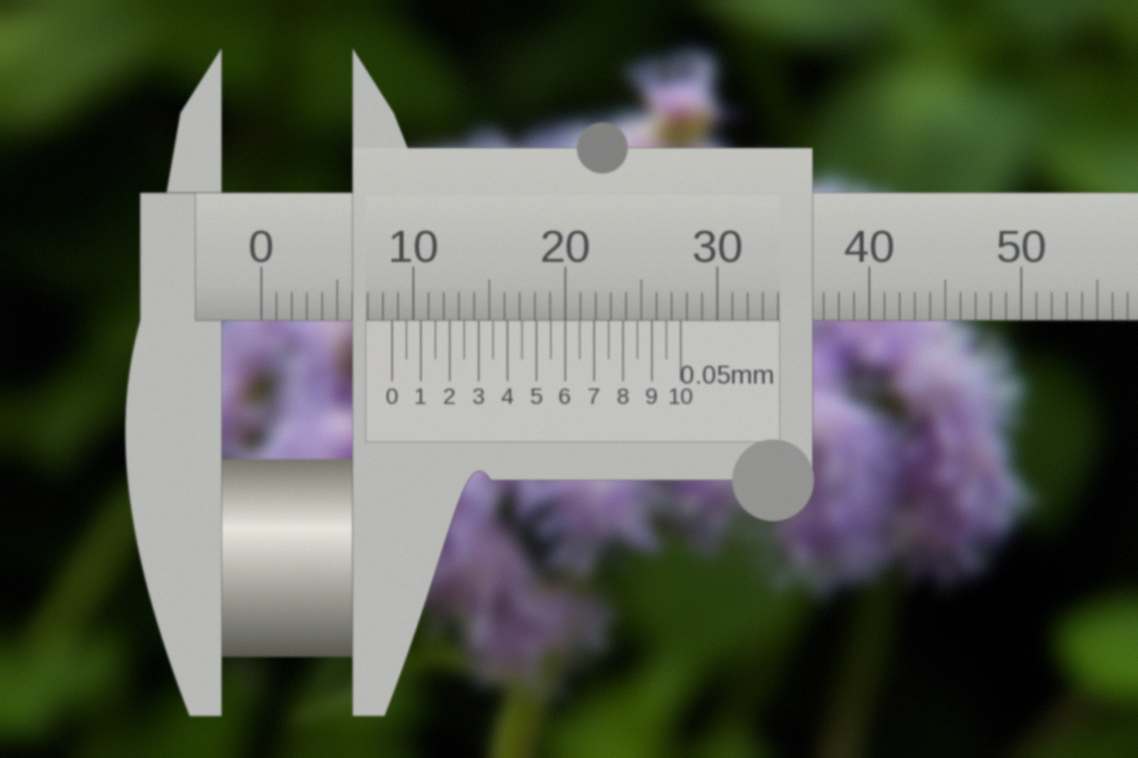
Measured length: 8.6 mm
